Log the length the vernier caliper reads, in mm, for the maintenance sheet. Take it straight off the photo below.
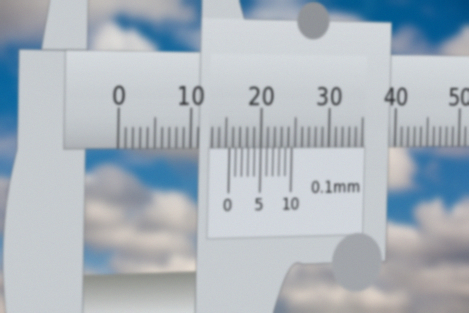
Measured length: 15.5 mm
